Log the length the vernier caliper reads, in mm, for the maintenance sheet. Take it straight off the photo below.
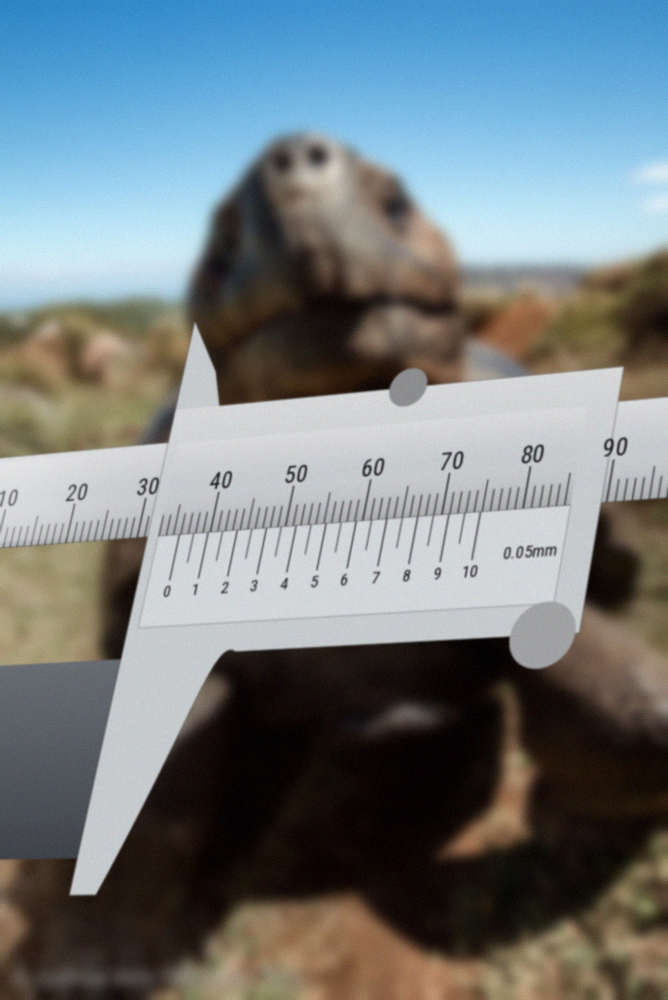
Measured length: 35.8 mm
